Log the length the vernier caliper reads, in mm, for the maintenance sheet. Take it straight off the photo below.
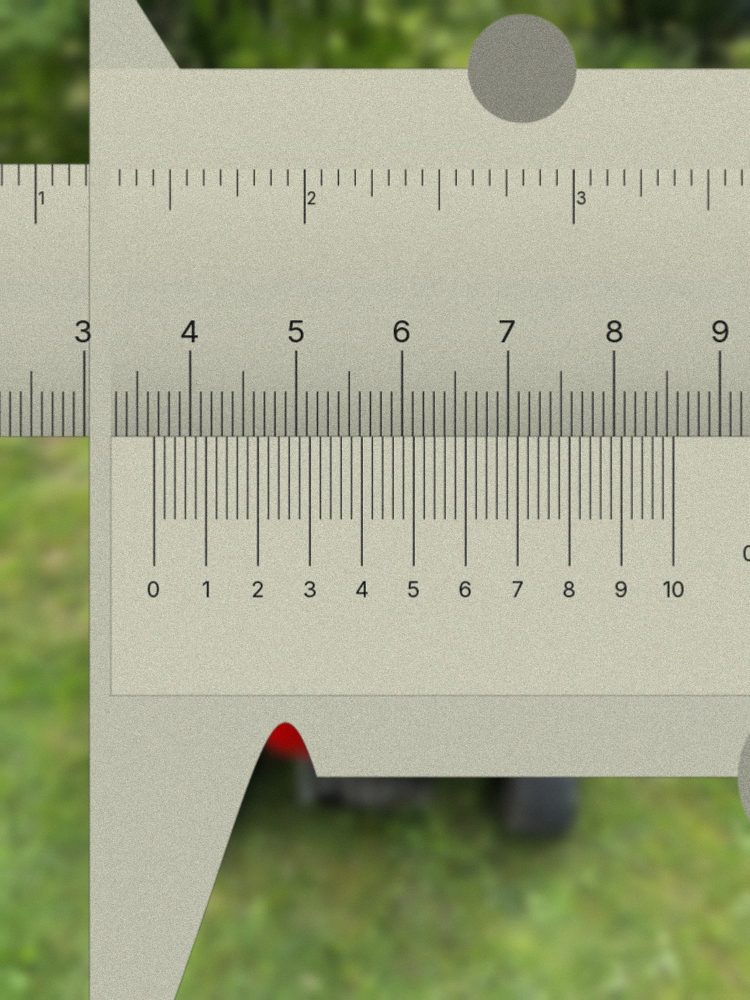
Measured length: 36.6 mm
